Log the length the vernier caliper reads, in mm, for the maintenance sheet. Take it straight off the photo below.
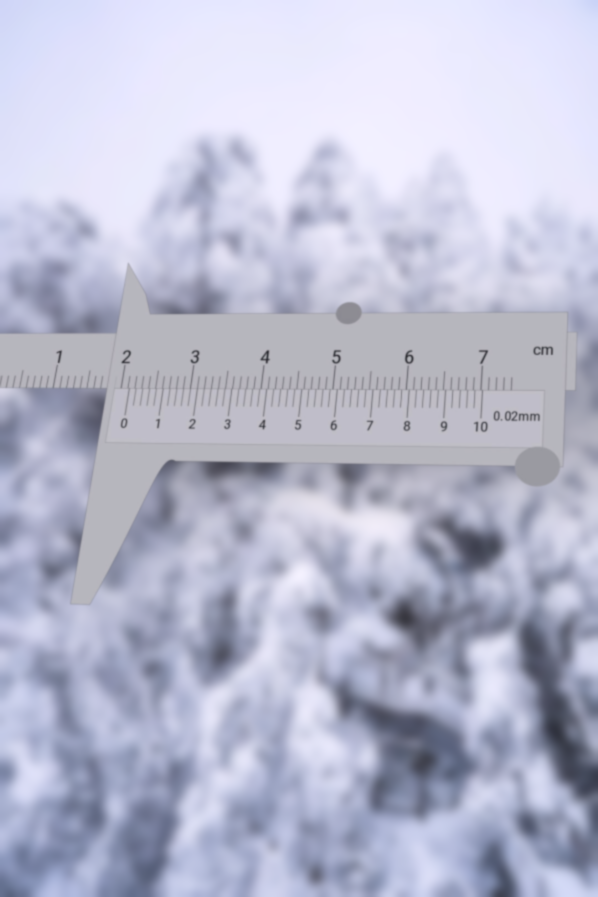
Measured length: 21.2 mm
